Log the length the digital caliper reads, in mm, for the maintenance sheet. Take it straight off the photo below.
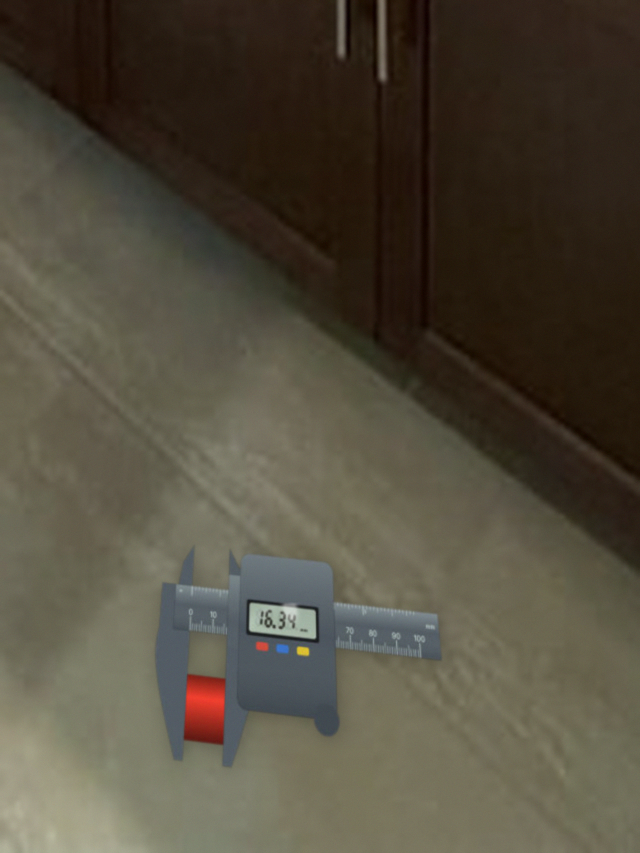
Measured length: 16.34 mm
